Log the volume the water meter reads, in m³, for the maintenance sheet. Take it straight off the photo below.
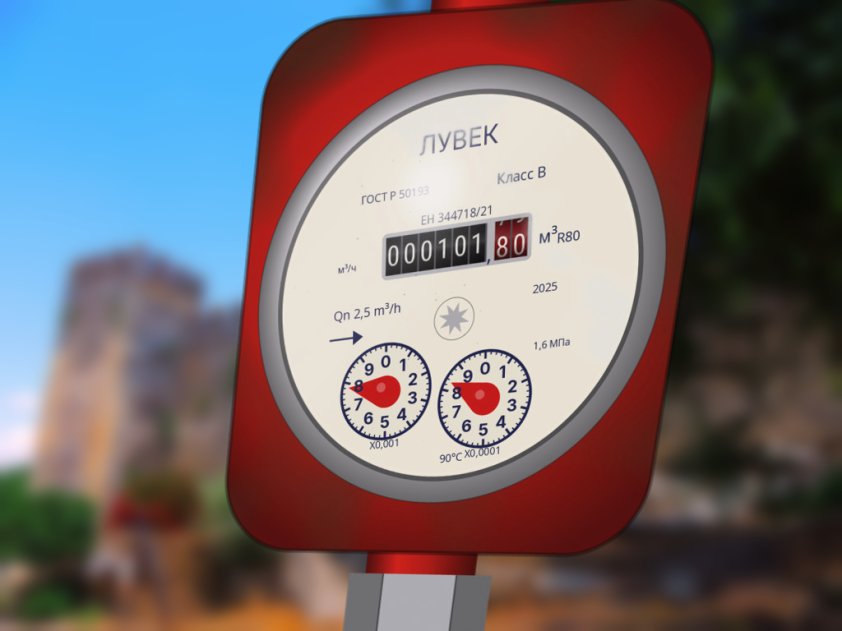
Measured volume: 101.7978 m³
